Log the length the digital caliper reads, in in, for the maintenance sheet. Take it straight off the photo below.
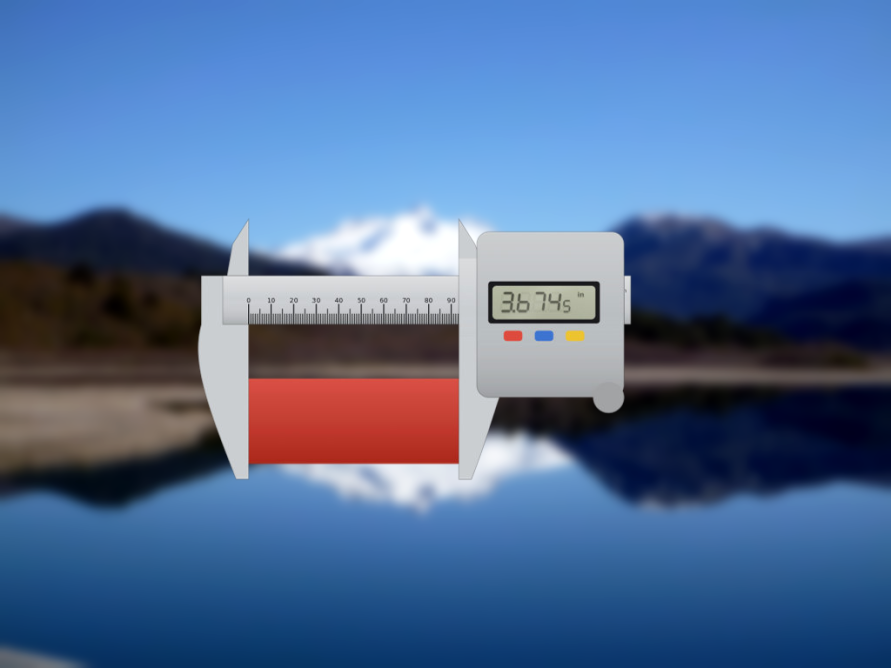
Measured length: 3.6745 in
